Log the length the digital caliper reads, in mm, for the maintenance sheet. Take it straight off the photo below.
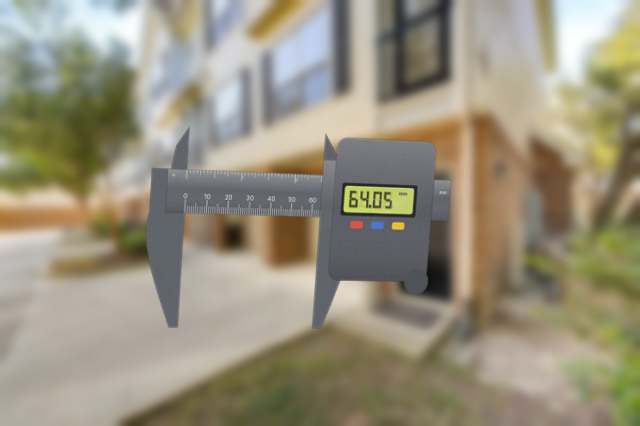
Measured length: 64.05 mm
